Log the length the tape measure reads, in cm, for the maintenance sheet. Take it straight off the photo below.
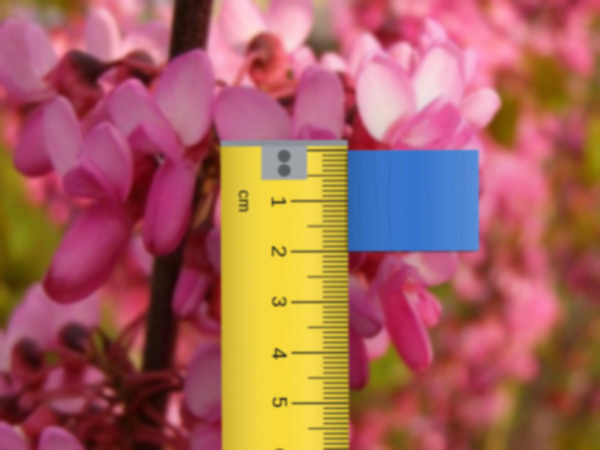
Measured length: 2 cm
